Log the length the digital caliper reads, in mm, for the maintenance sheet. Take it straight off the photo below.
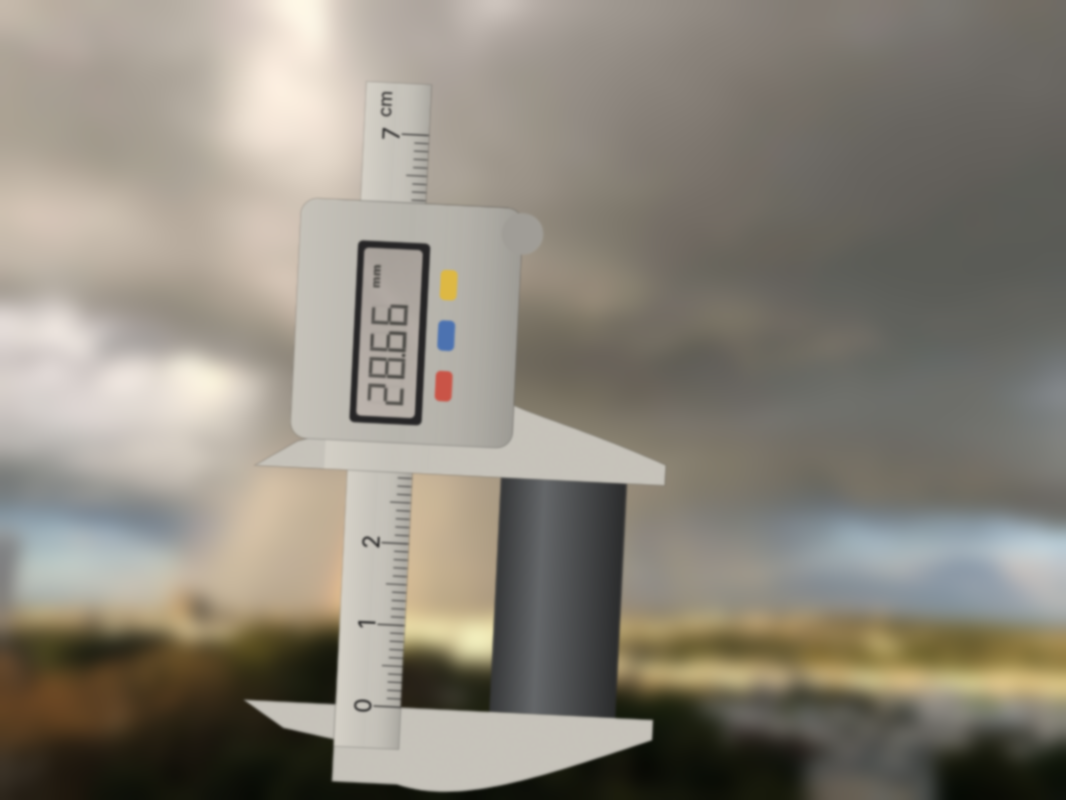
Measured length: 28.66 mm
